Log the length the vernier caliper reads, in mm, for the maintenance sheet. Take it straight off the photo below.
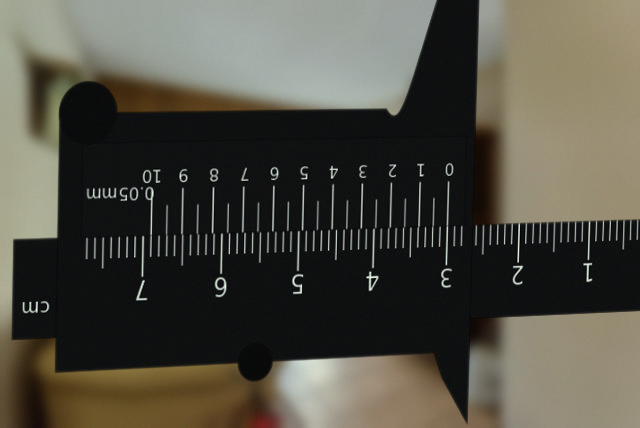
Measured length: 30.0 mm
